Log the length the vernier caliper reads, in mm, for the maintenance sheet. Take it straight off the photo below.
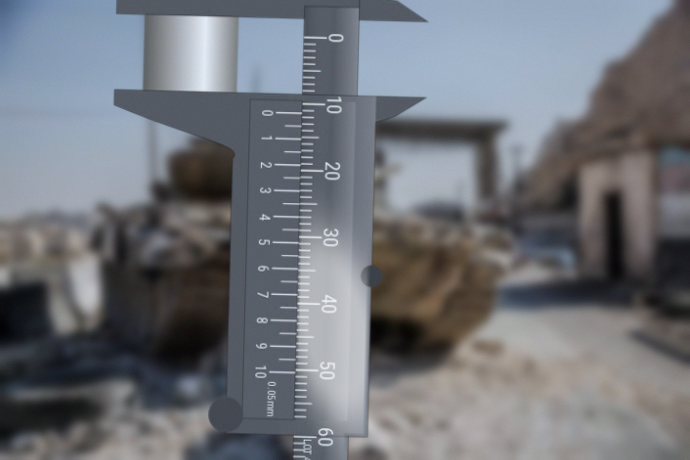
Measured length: 11.4 mm
